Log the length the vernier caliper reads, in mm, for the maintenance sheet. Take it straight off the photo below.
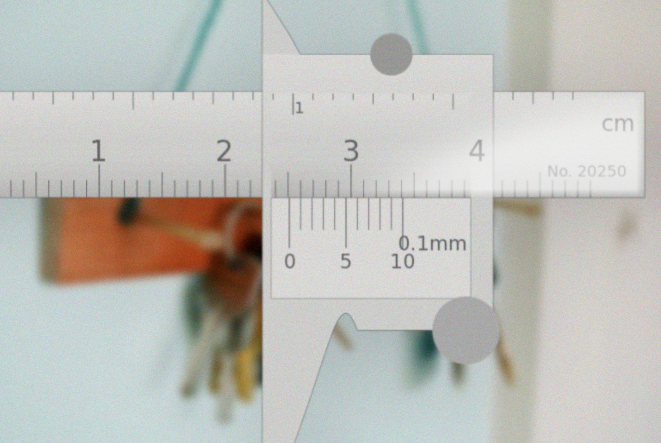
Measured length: 25.1 mm
